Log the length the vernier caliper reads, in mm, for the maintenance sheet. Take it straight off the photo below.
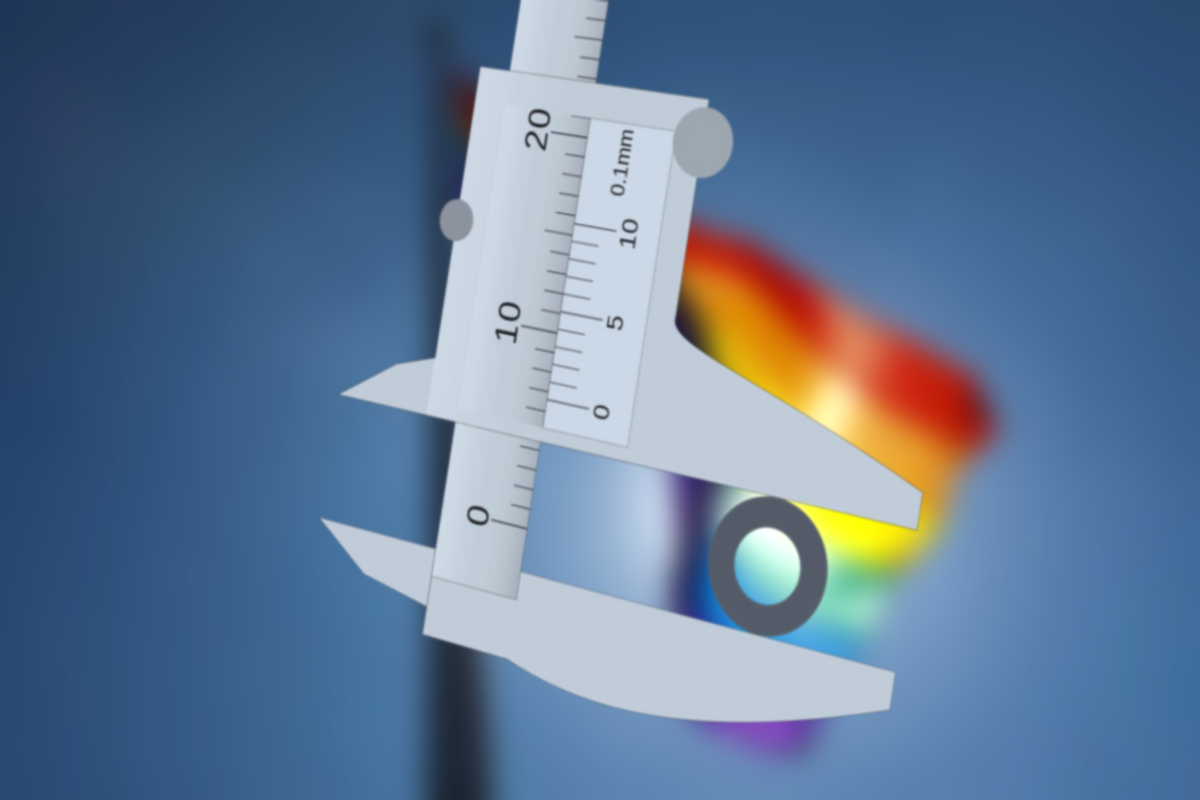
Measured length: 6.6 mm
